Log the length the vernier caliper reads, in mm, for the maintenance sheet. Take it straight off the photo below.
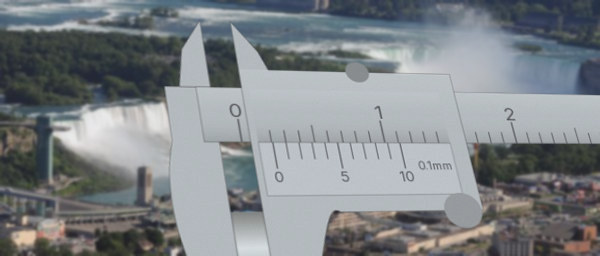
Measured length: 2.1 mm
